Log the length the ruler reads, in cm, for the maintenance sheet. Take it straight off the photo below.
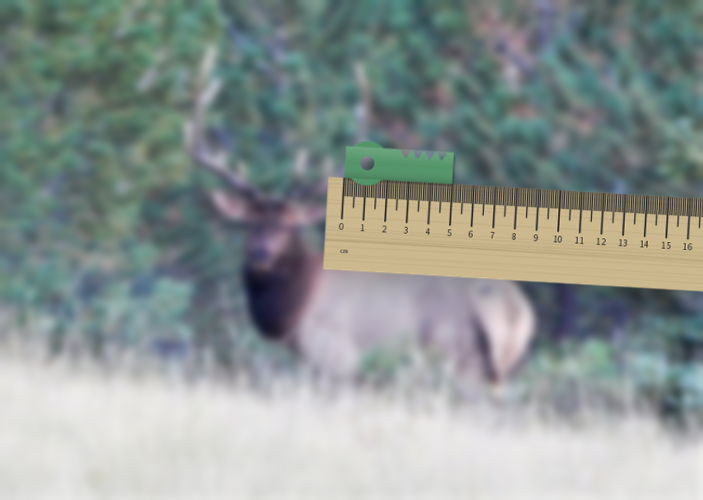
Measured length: 5 cm
